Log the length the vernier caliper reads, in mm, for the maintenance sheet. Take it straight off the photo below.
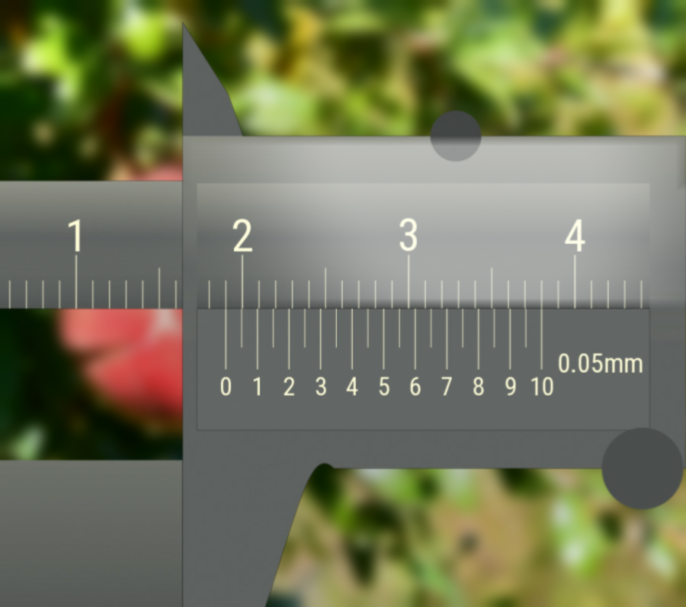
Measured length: 19.0 mm
